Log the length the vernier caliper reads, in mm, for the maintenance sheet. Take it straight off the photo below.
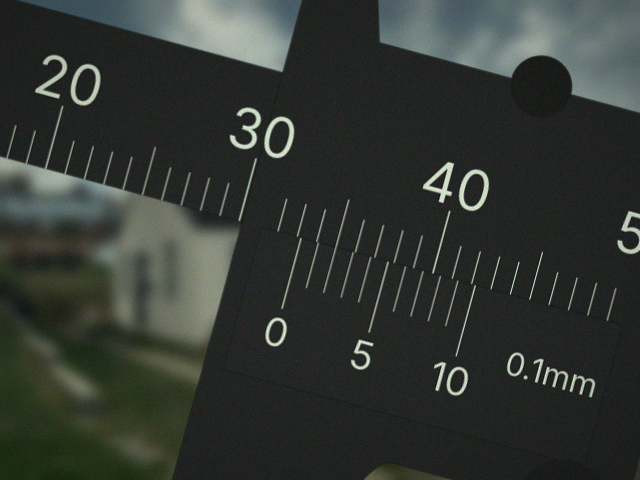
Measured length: 33.2 mm
